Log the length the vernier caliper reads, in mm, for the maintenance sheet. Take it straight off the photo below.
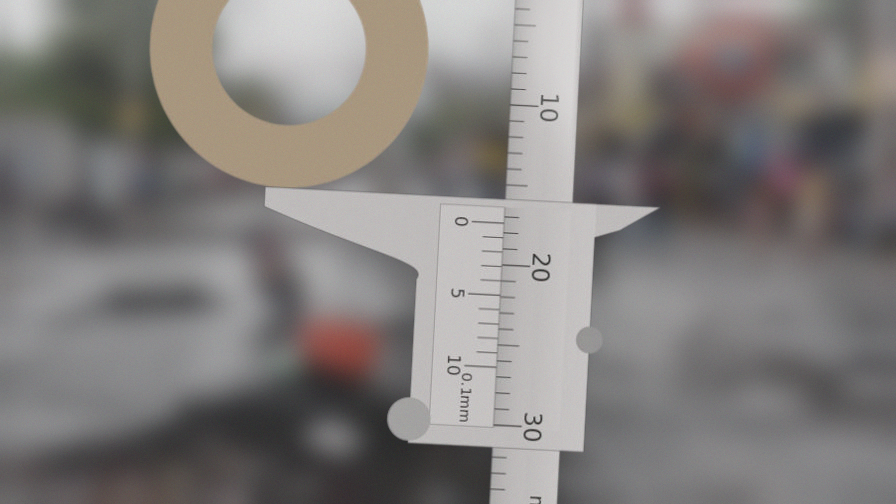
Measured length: 17.4 mm
